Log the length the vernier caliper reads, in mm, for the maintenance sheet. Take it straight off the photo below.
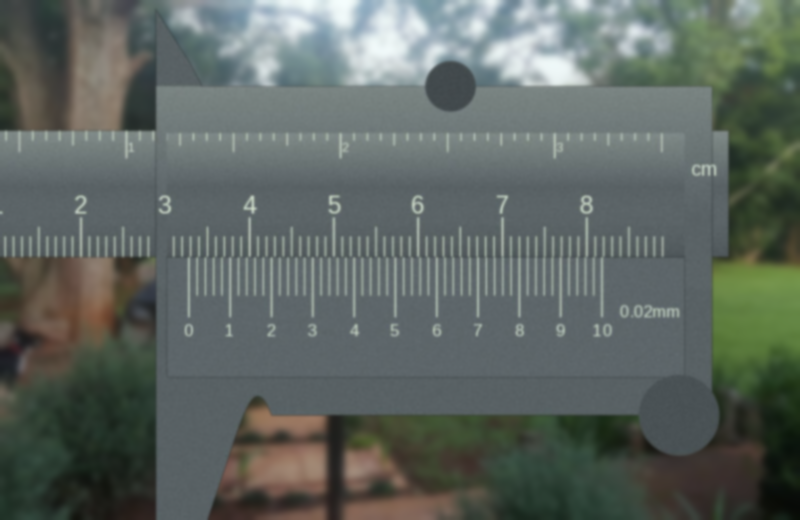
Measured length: 32.8 mm
